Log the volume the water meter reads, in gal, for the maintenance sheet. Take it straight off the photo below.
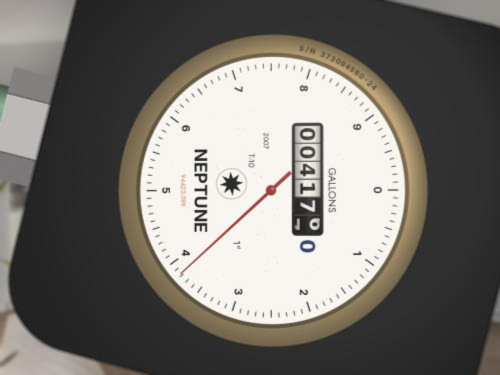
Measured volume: 41763.8 gal
